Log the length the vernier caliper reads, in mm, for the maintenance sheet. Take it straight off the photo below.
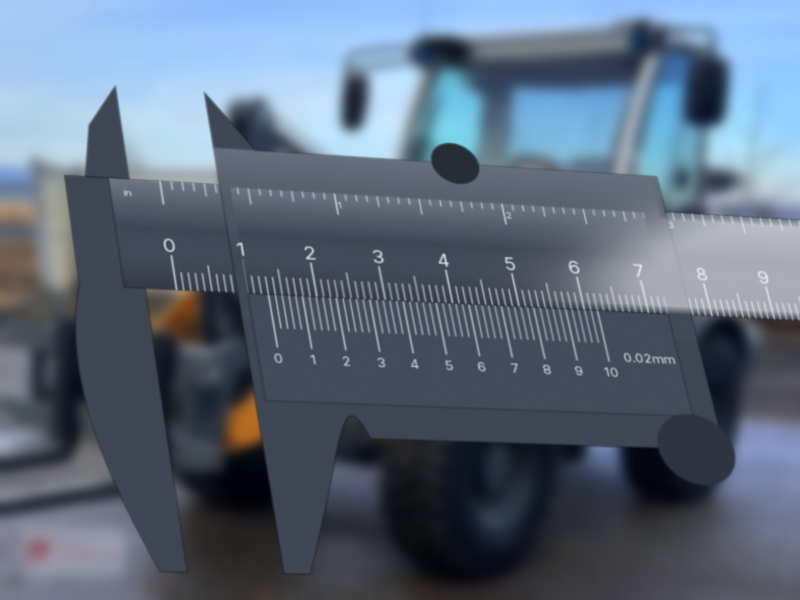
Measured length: 13.0 mm
